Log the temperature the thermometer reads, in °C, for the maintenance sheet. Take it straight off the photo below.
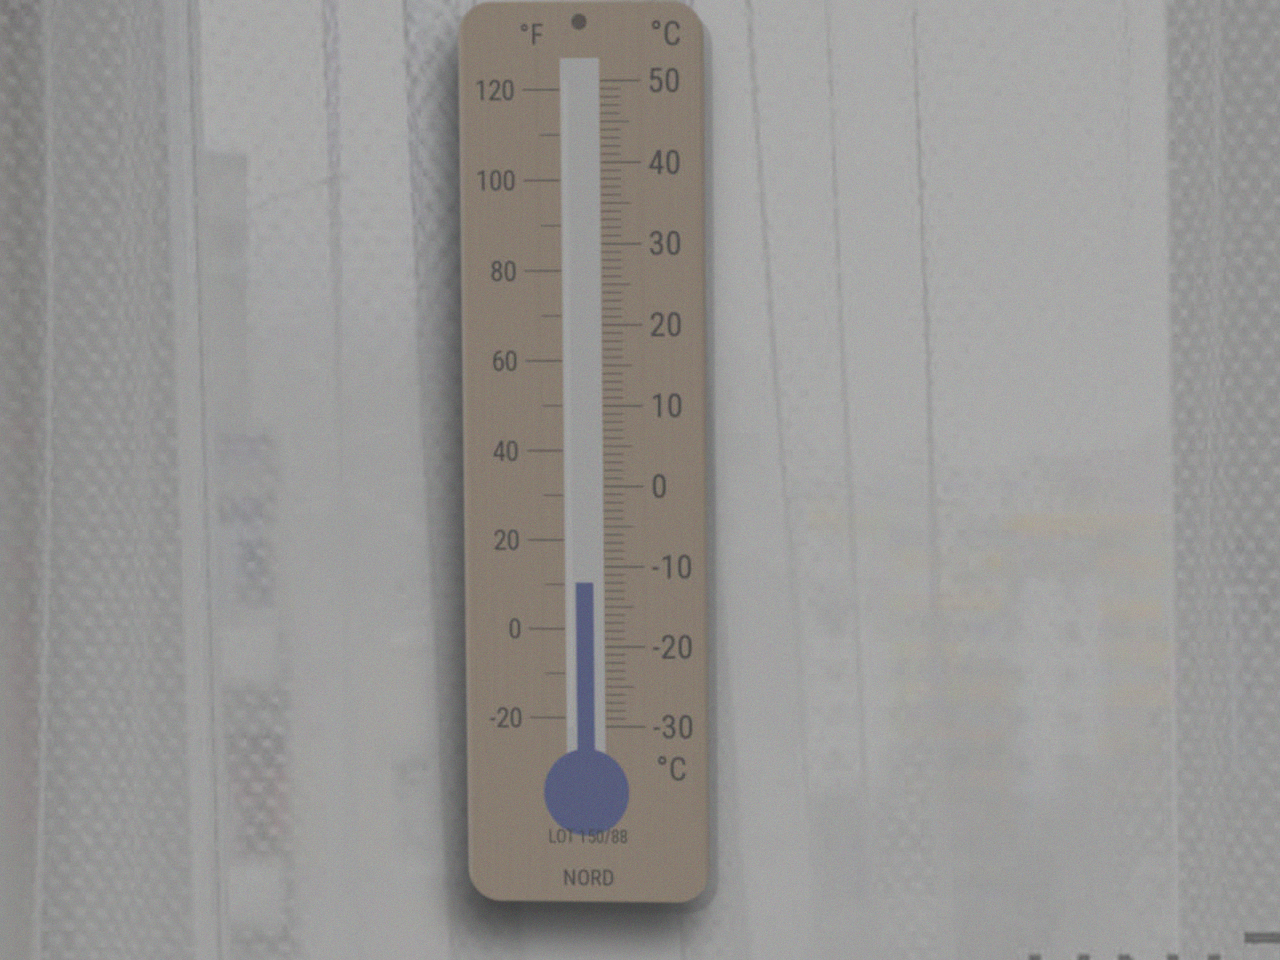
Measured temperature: -12 °C
